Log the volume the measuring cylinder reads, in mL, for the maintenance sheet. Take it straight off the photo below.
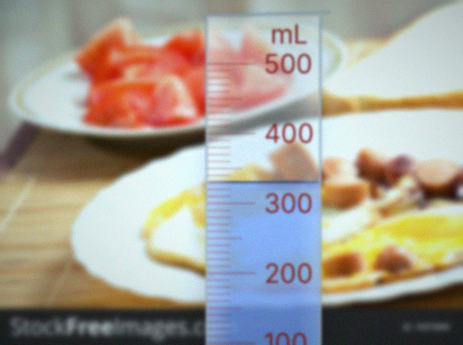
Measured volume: 330 mL
